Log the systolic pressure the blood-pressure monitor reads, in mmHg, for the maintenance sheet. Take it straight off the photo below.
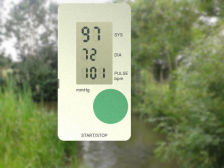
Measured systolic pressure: 97 mmHg
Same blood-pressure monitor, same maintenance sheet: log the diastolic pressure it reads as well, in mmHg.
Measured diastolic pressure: 72 mmHg
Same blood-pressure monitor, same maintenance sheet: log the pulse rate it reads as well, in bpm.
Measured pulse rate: 101 bpm
